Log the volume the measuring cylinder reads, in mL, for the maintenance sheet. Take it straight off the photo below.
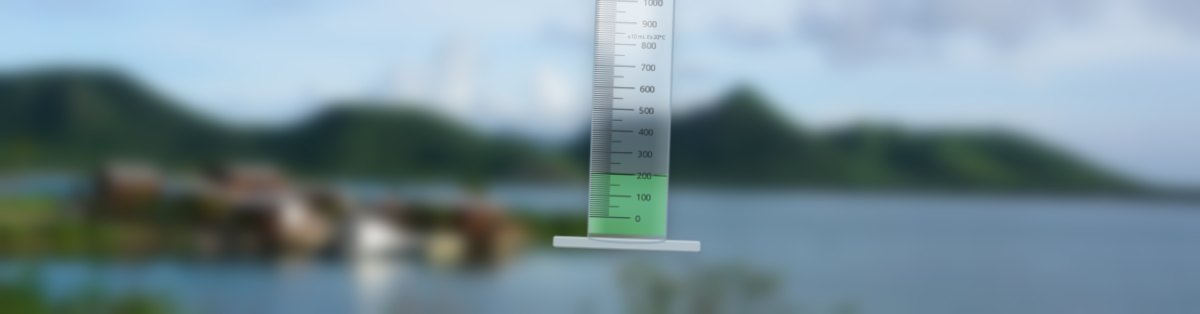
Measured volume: 200 mL
